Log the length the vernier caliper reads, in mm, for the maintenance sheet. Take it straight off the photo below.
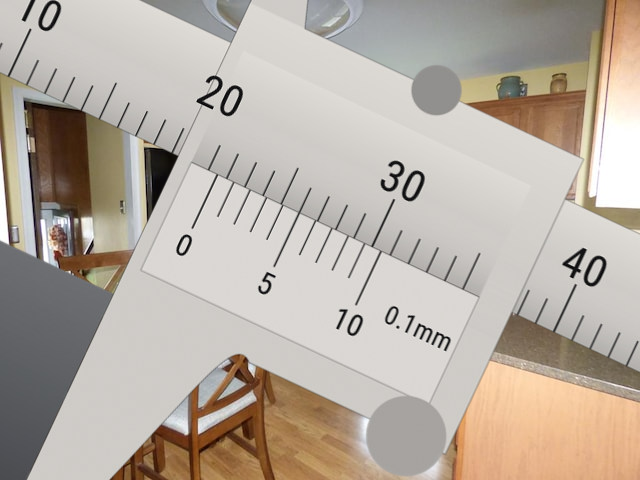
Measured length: 21.5 mm
